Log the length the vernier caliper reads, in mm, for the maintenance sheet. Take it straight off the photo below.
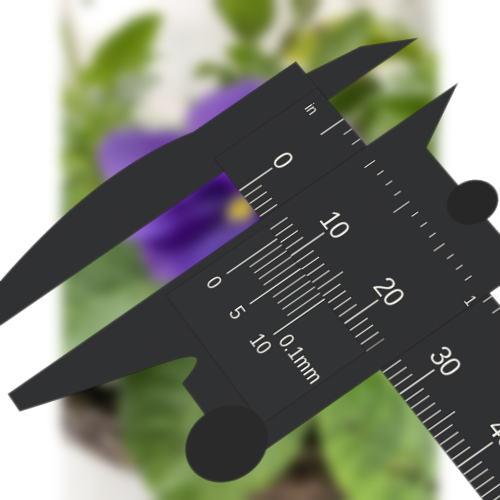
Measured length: 7.4 mm
